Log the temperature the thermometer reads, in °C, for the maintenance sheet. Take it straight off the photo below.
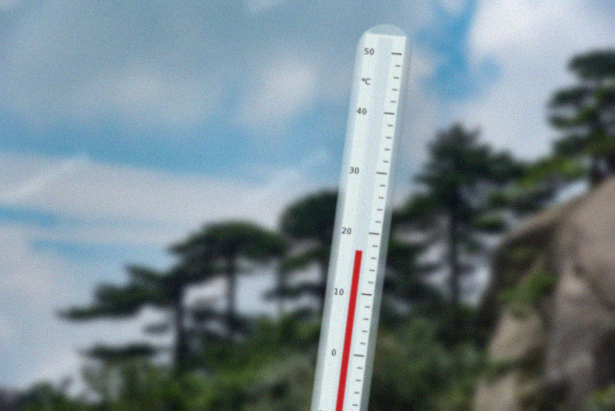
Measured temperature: 17 °C
